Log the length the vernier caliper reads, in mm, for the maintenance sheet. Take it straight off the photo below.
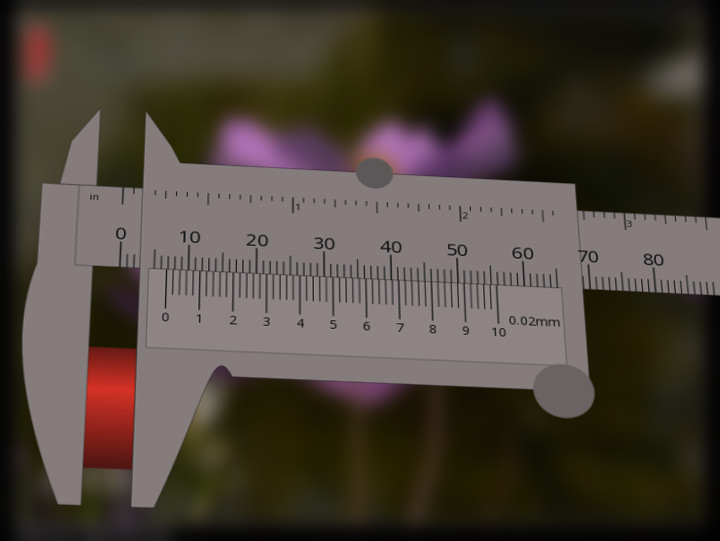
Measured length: 6.8 mm
